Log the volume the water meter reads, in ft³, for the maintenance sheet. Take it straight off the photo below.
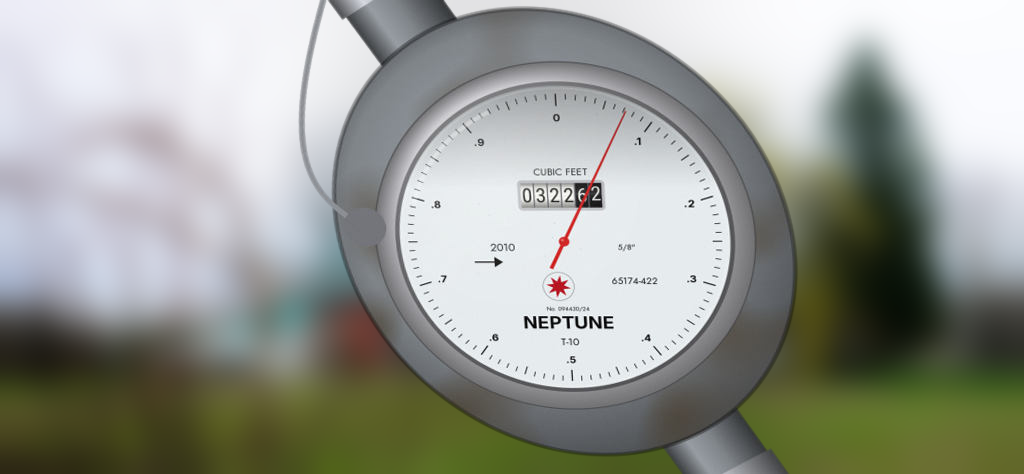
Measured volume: 32262.07 ft³
